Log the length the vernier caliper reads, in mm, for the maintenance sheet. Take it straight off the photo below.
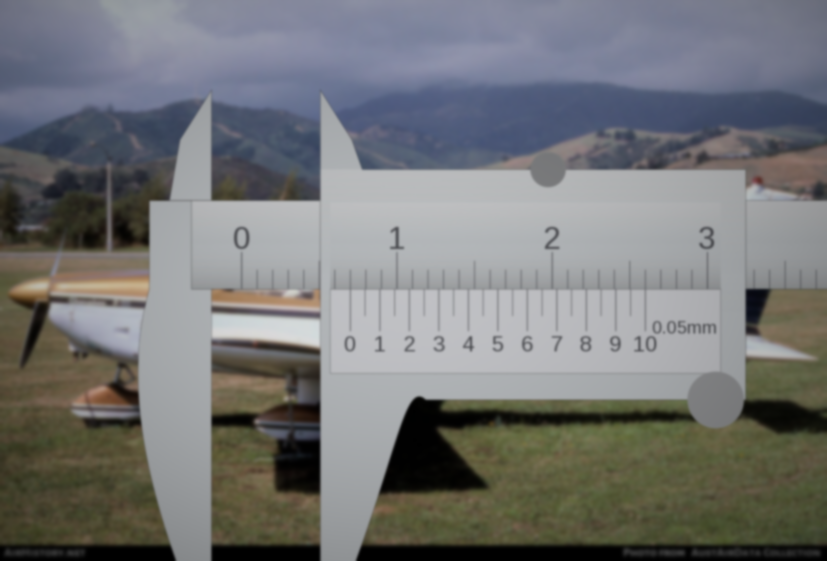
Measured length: 7.0 mm
